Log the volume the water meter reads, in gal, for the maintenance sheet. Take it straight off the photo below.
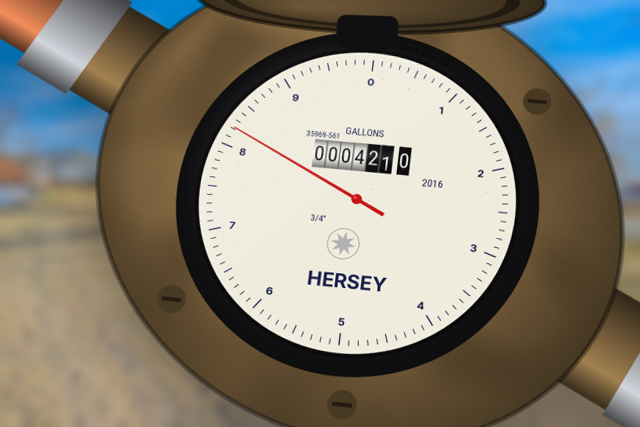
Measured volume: 4208.2 gal
